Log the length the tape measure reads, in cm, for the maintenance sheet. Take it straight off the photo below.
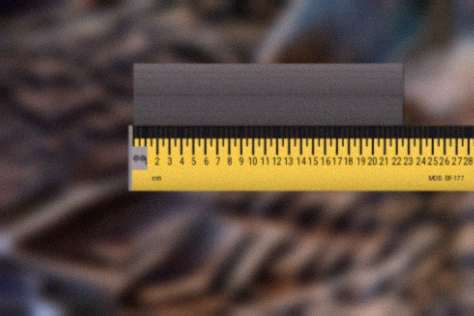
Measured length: 22.5 cm
